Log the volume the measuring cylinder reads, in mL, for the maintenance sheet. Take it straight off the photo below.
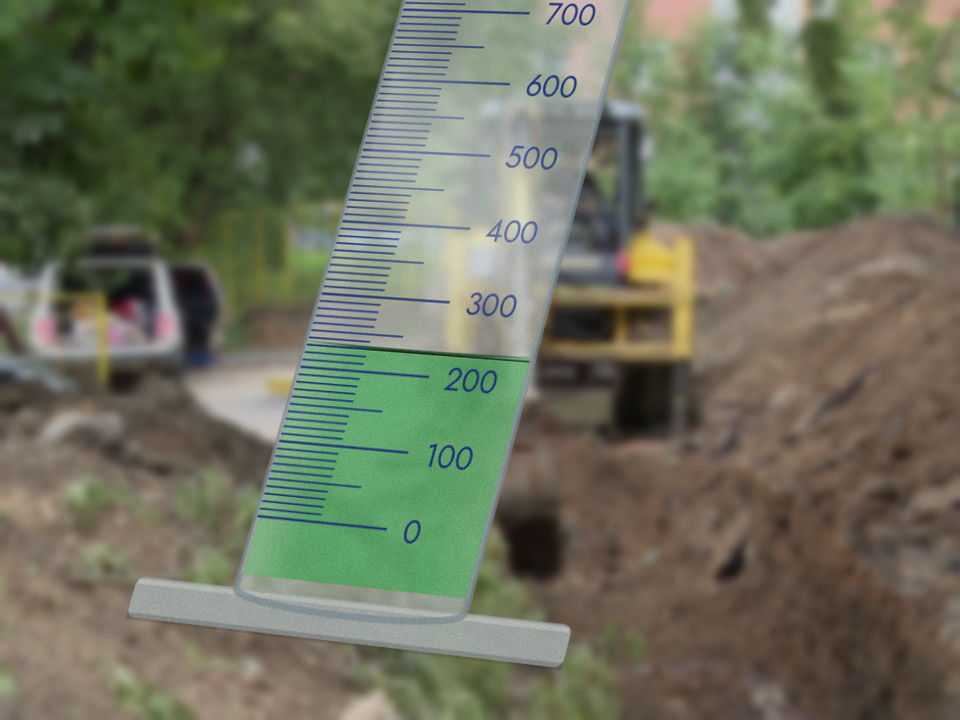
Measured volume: 230 mL
